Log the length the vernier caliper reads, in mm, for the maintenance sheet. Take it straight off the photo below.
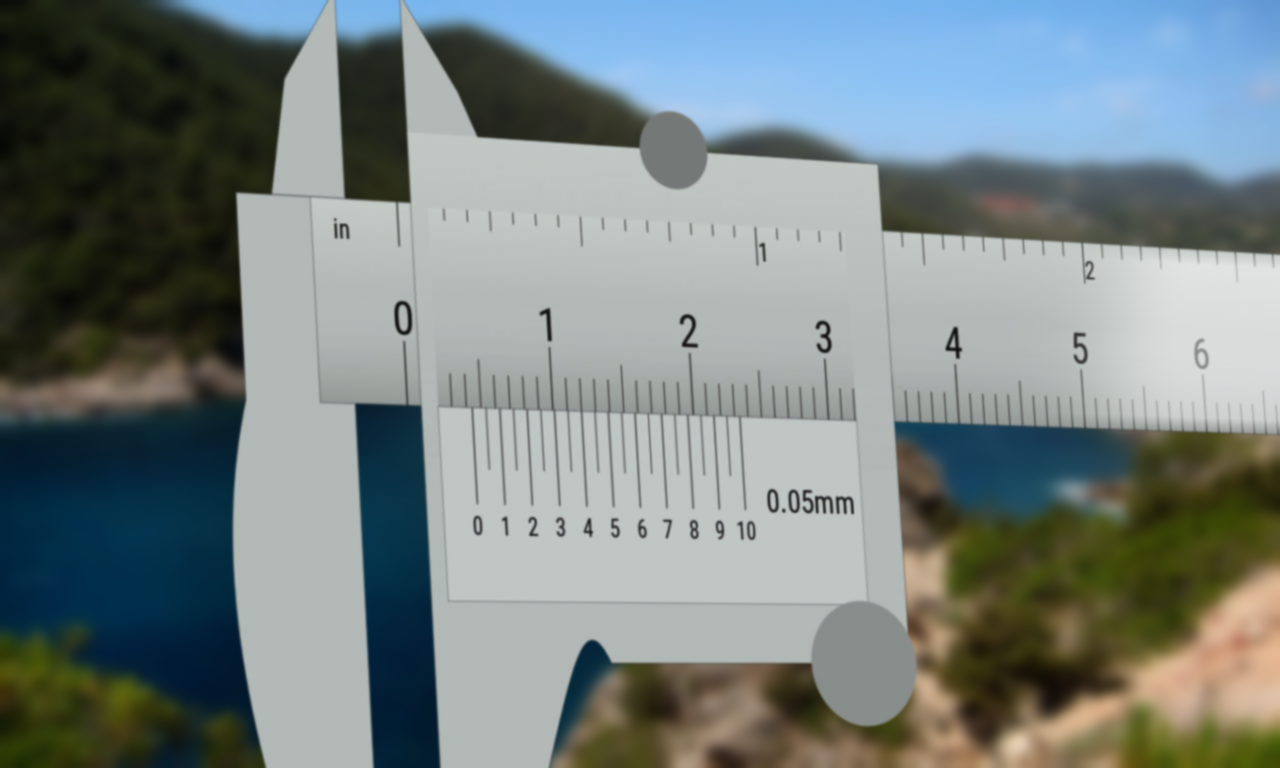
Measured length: 4.4 mm
